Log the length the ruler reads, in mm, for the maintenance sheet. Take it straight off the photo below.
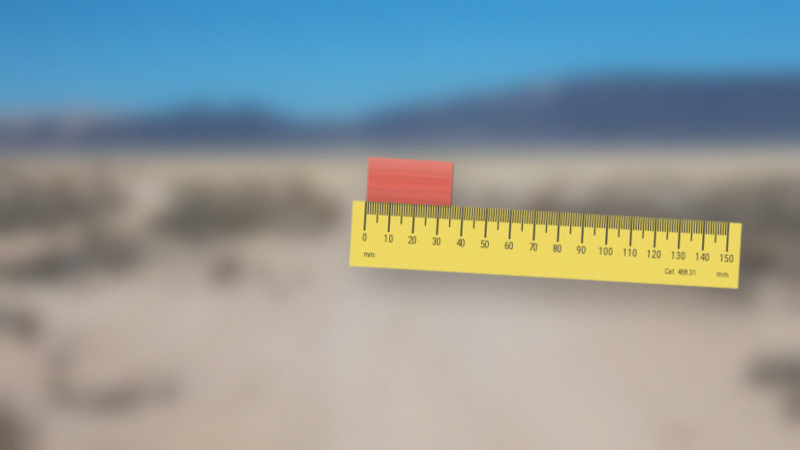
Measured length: 35 mm
